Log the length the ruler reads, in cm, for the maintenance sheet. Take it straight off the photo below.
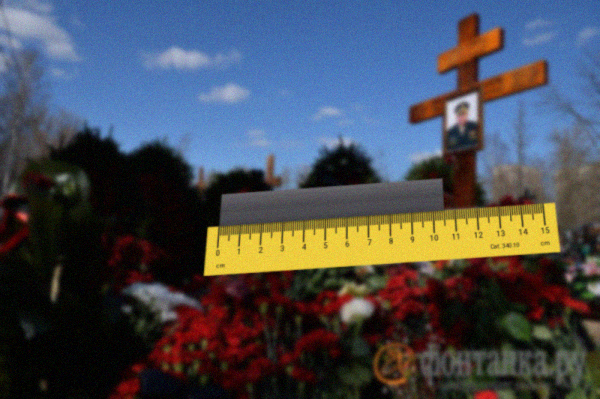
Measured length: 10.5 cm
